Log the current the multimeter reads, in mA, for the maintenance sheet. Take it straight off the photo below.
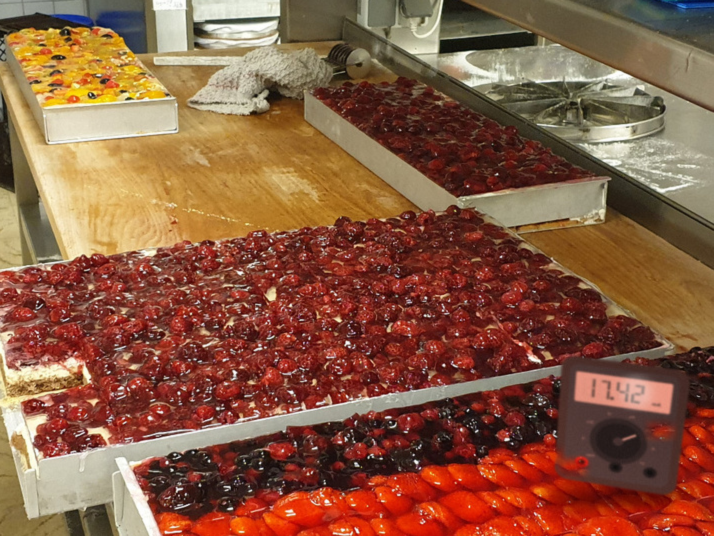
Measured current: 17.42 mA
